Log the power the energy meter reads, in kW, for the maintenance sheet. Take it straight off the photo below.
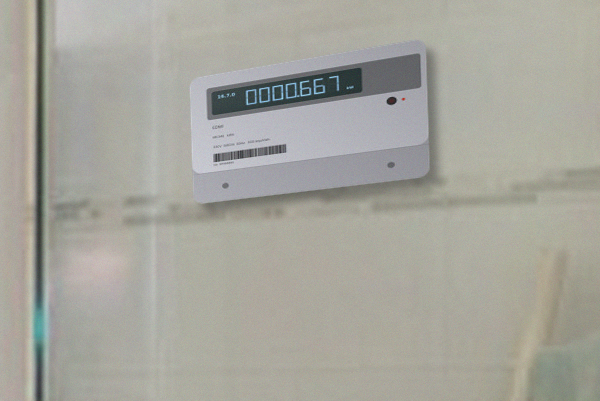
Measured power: 0.667 kW
